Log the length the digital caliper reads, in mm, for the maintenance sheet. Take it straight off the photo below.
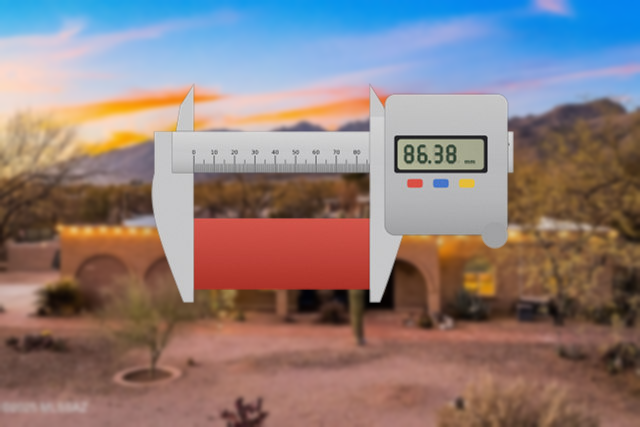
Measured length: 86.38 mm
